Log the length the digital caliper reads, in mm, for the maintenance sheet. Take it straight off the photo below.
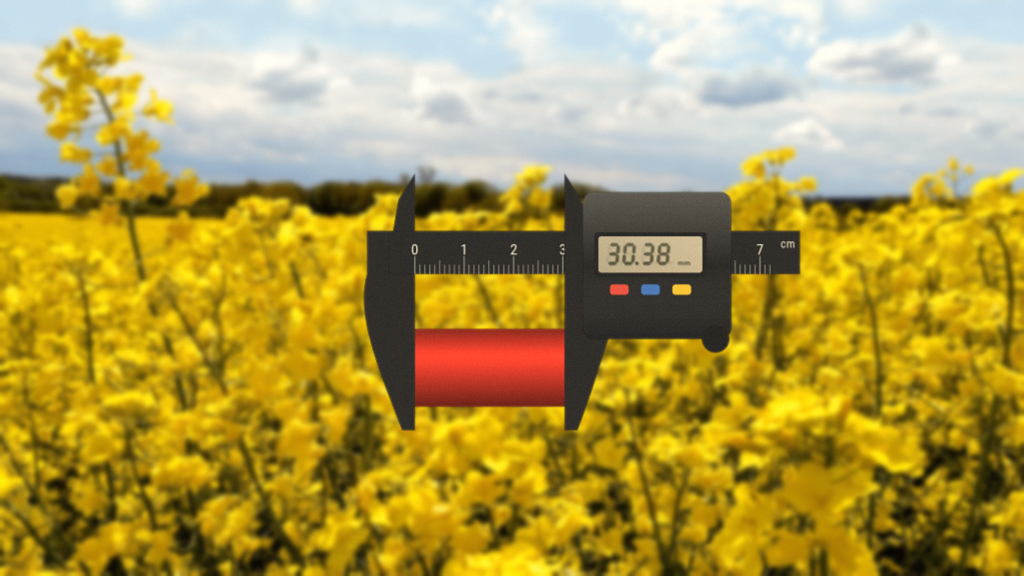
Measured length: 30.38 mm
